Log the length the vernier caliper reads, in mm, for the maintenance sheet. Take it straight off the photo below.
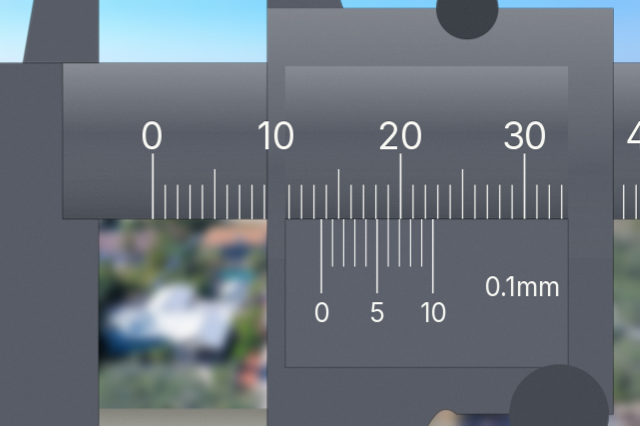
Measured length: 13.6 mm
